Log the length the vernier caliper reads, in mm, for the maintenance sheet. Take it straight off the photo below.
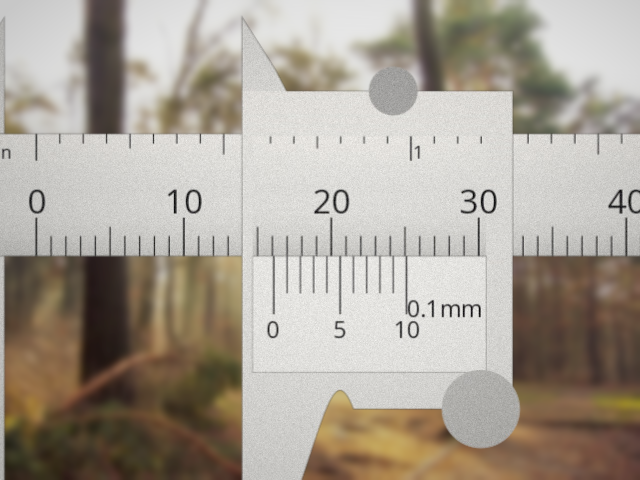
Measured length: 16.1 mm
